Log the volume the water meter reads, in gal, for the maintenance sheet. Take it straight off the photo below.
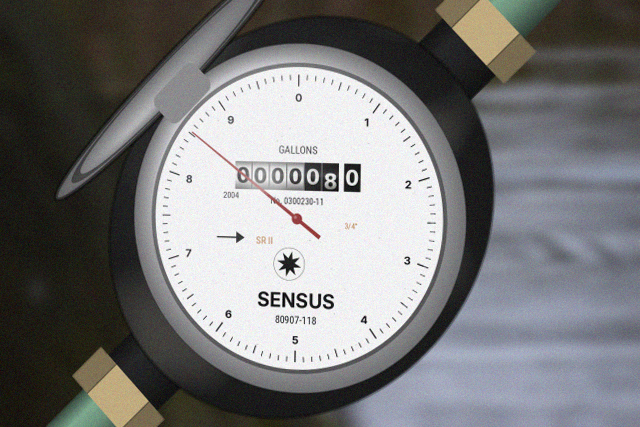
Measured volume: 78.5 gal
